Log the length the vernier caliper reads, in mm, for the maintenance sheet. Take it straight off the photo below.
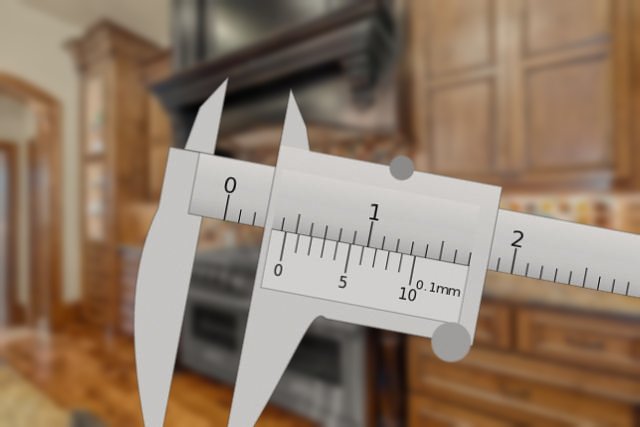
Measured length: 4.3 mm
